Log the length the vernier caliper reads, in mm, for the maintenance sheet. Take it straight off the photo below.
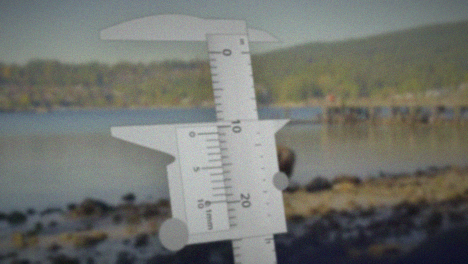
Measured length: 10.8 mm
